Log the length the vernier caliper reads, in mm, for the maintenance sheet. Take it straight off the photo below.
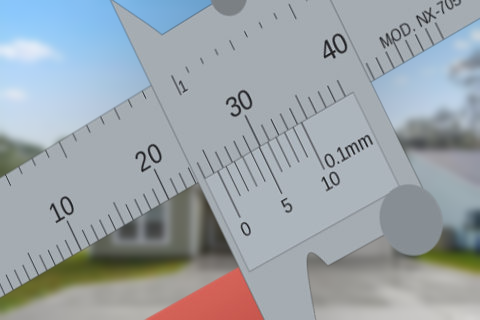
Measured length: 25.4 mm
